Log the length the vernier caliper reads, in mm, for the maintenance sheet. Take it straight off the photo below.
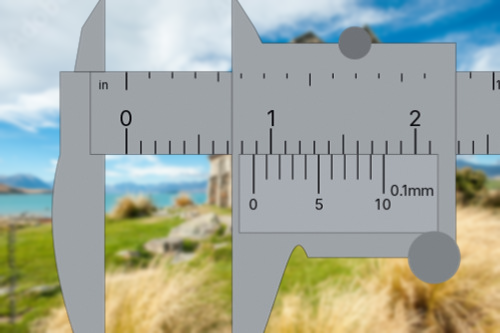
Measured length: 8.8 mm
